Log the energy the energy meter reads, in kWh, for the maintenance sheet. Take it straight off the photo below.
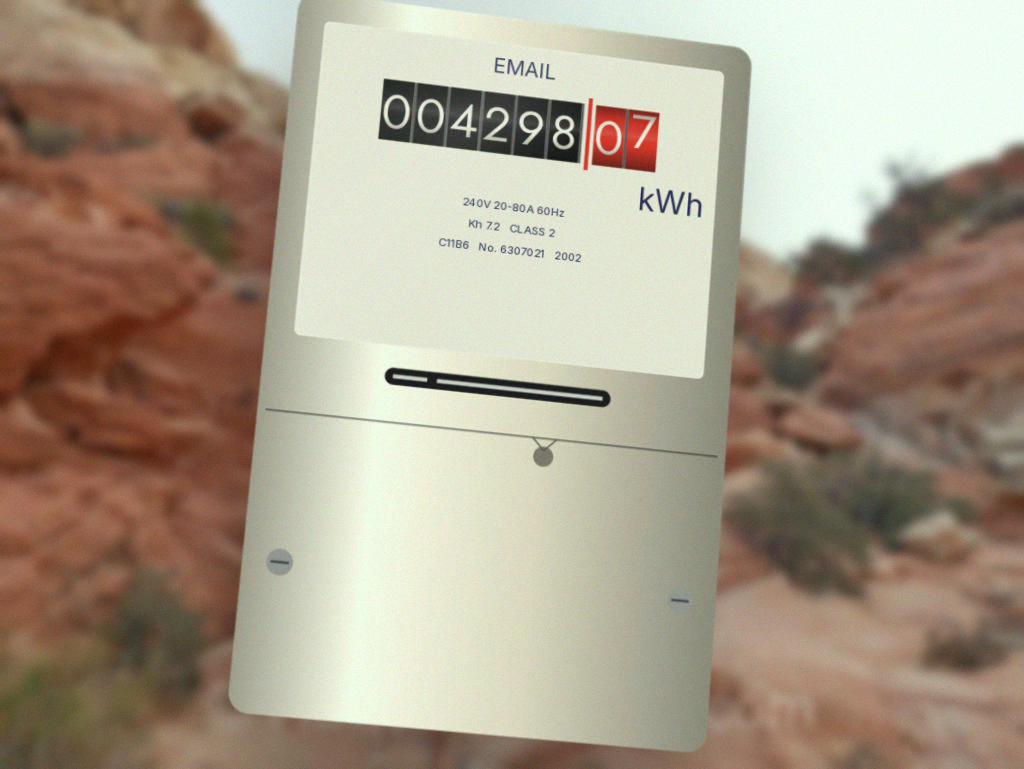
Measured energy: 4298.07 kWh
